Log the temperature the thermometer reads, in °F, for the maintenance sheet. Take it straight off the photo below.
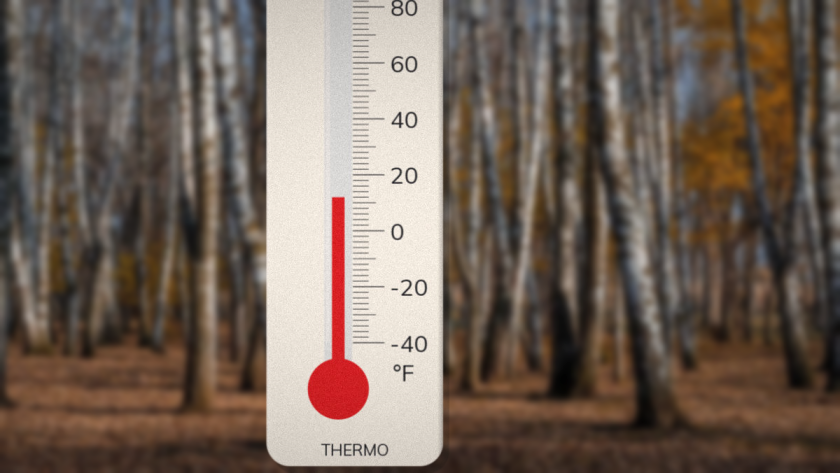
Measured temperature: 12 °F
